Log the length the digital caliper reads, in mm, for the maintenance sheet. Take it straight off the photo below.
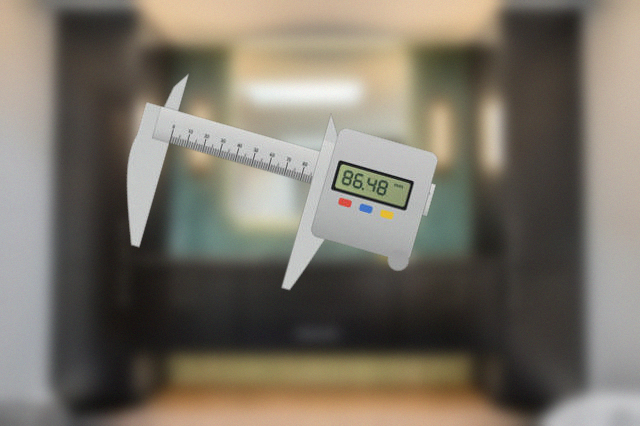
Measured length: 86.48 mm
